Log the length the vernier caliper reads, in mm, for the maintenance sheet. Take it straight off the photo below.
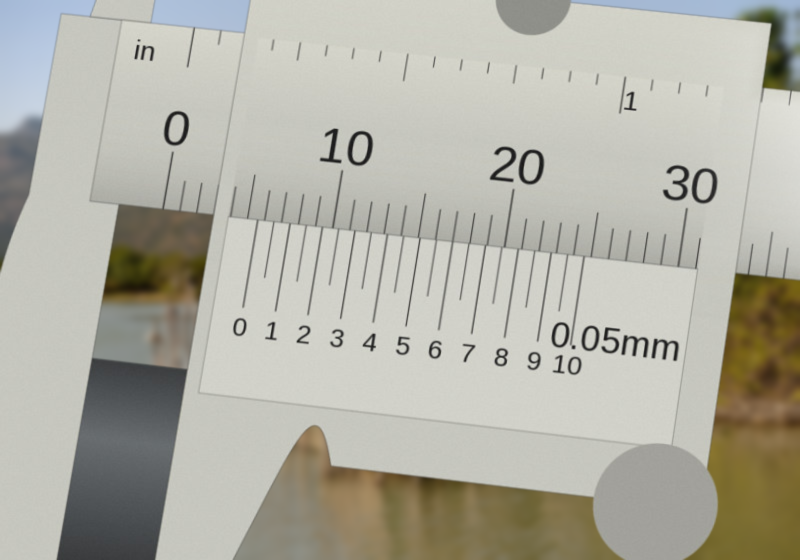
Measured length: 5.6 mm
